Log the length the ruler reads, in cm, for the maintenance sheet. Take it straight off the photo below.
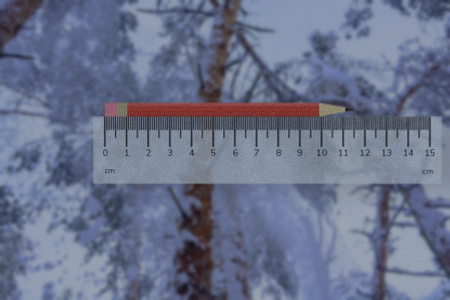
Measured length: 11.5 cm
